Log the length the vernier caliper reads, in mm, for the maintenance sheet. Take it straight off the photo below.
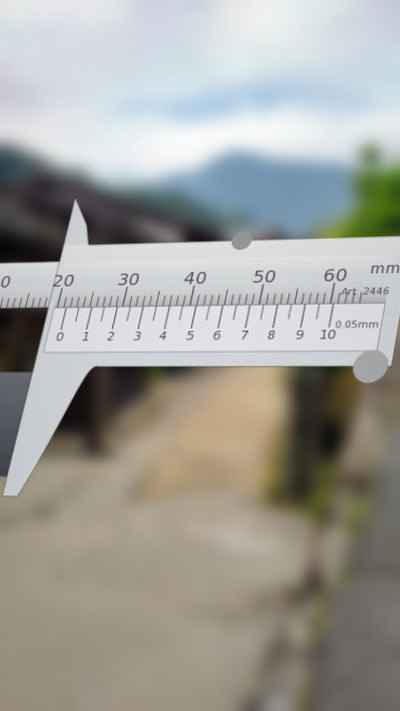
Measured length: 21.4 mm
